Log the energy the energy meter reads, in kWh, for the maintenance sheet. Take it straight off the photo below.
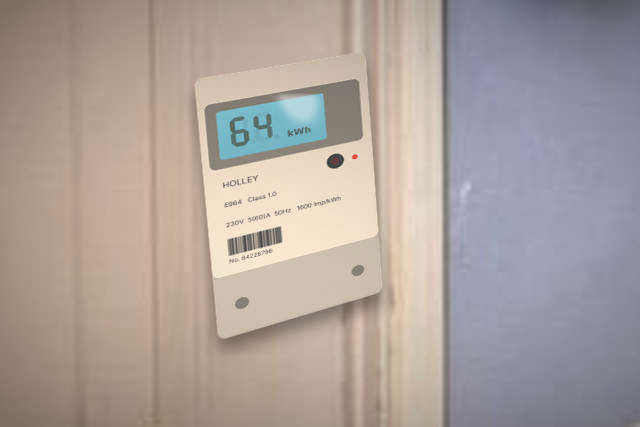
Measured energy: 64 kWh
